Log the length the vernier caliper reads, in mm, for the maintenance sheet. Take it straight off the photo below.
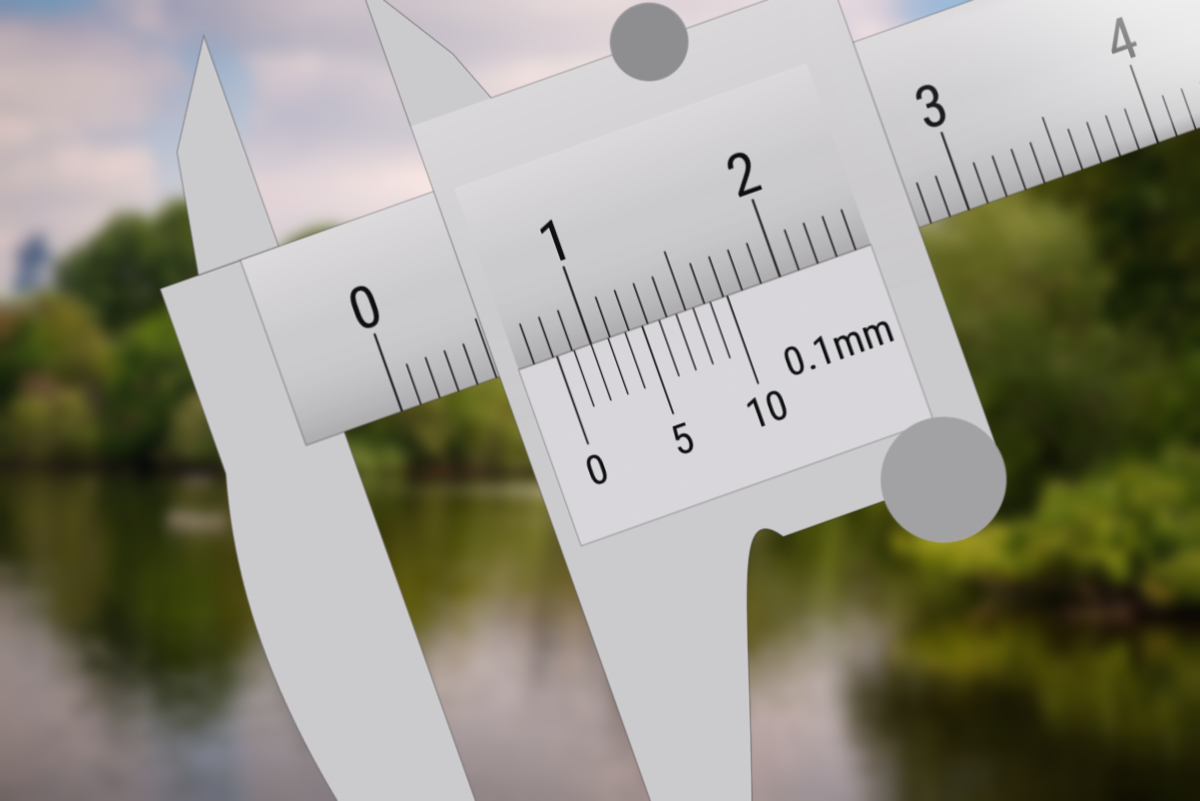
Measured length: 8.2 mm
